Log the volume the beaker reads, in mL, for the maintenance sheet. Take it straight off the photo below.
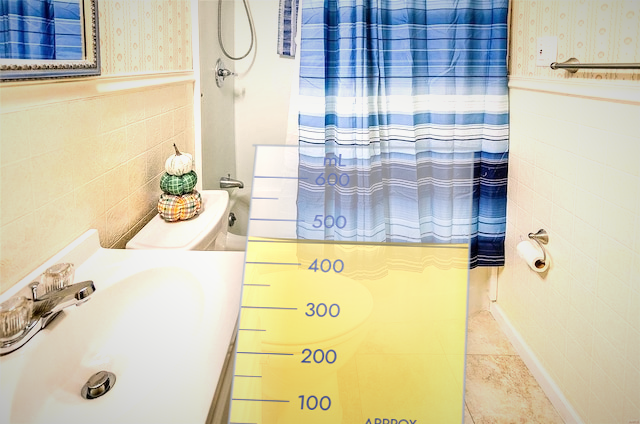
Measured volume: 450 mL
